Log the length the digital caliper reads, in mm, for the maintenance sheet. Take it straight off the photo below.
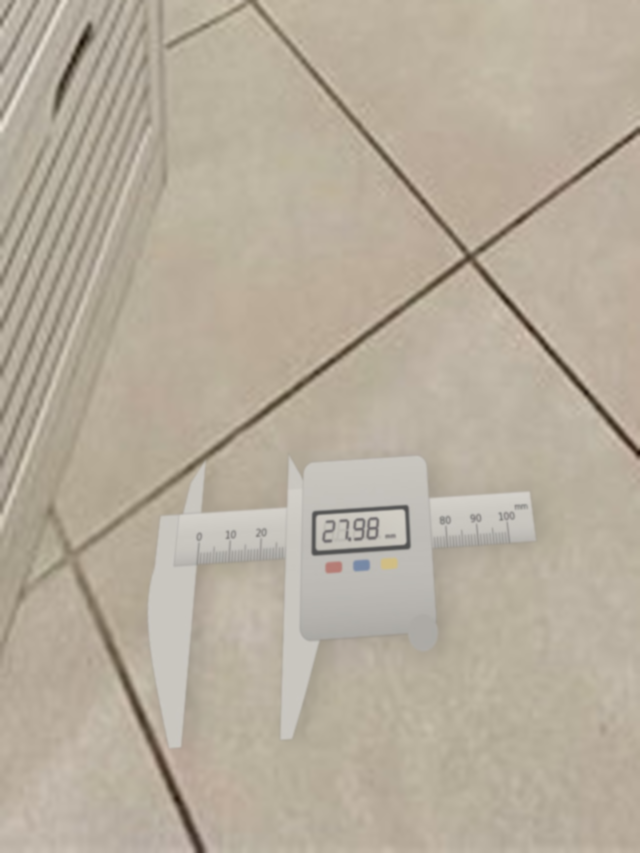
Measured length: 27.98 mm
